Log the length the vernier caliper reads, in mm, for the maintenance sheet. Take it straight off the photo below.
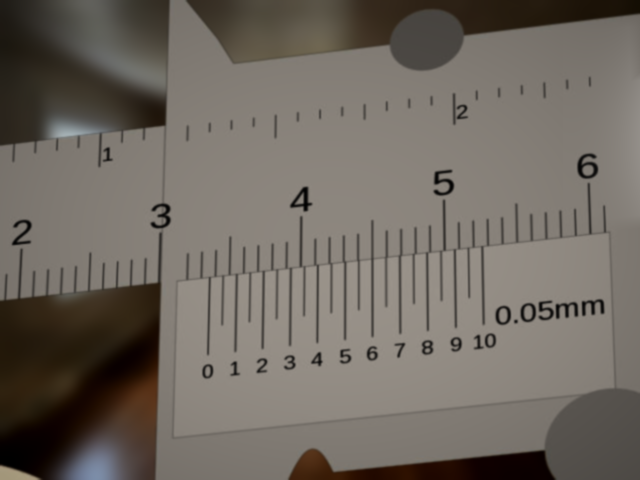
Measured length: 33.6 mm
